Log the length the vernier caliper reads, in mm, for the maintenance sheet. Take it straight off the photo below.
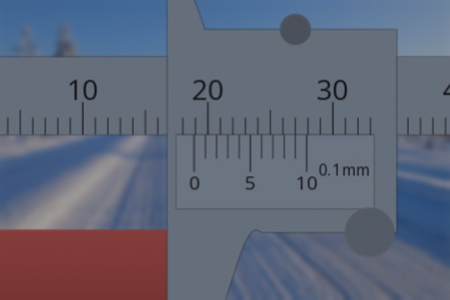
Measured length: 18.9 mm
